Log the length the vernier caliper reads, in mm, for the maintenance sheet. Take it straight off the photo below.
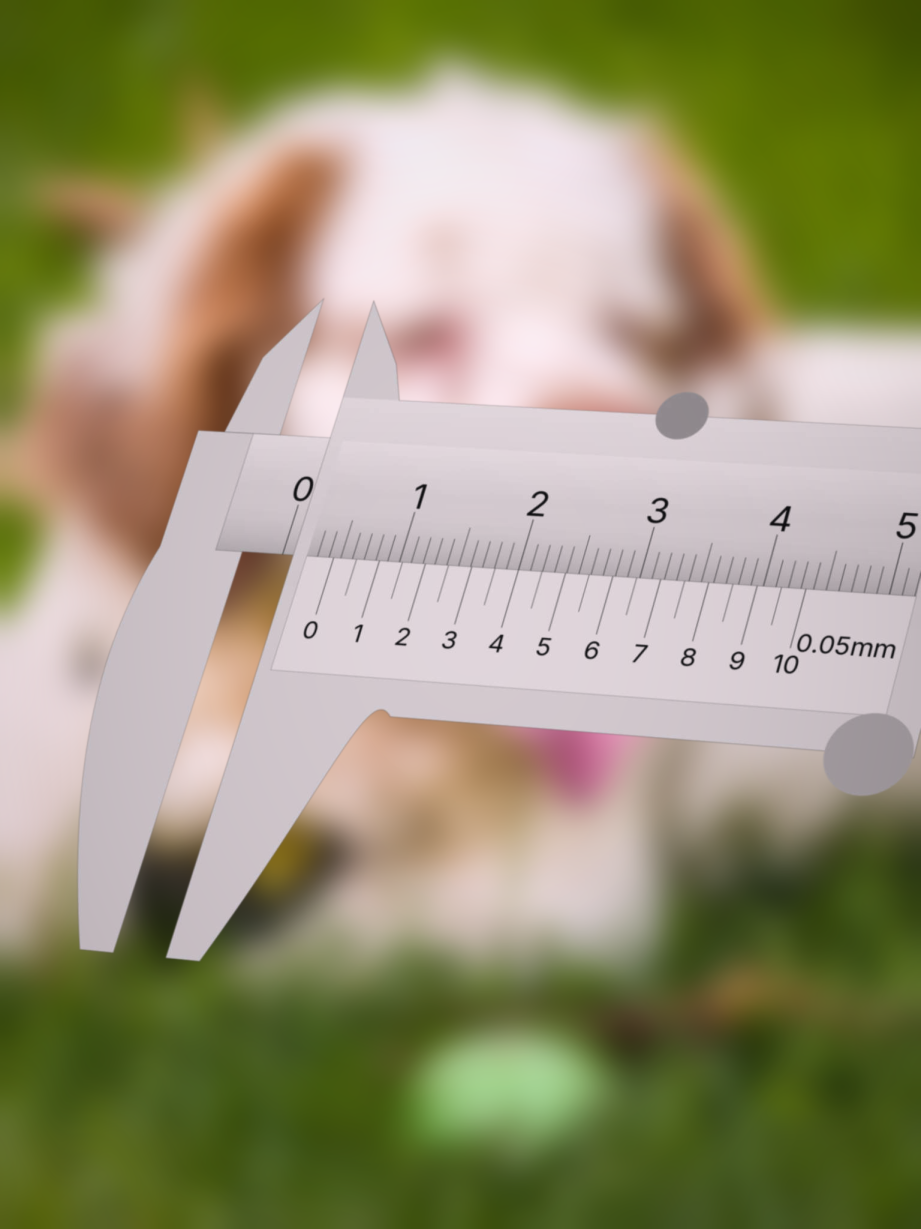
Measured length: 4.4 mm
